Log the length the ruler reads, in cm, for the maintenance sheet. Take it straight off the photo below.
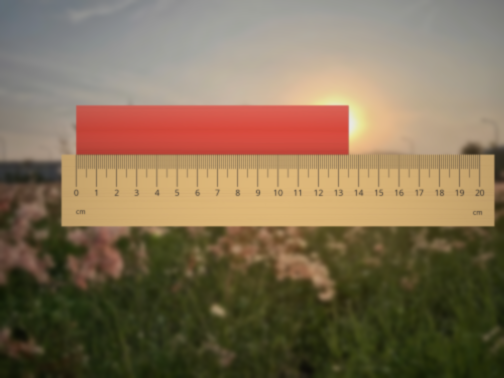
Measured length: 13.5 cm
